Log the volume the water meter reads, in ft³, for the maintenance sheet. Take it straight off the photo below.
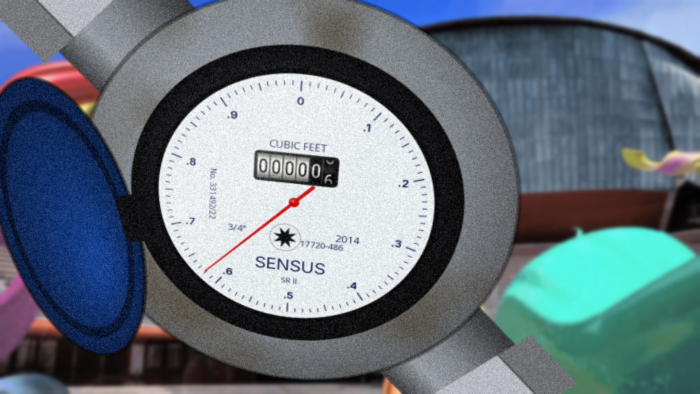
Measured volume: 5.62 ft³
